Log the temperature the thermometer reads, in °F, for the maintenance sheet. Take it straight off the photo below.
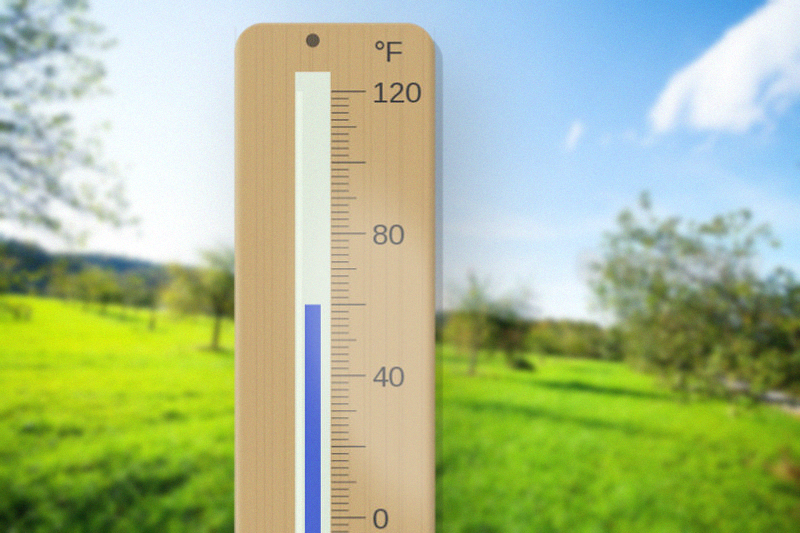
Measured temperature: 60 °F
